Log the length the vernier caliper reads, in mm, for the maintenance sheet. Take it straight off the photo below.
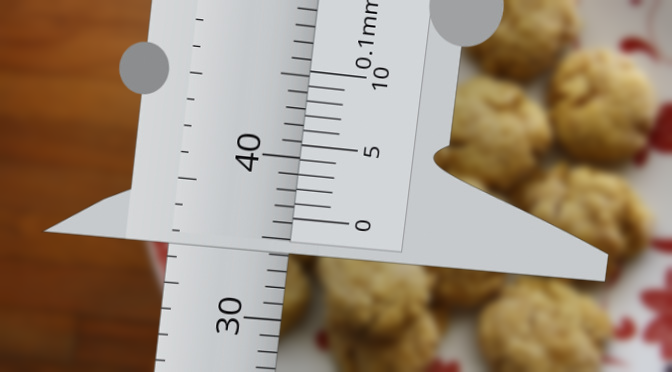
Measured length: 36.3 mm
